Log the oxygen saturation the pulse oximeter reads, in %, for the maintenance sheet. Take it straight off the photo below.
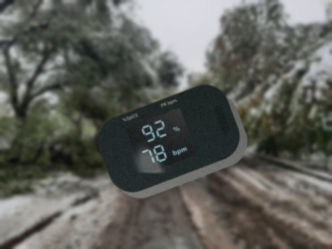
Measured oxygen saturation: 92 %
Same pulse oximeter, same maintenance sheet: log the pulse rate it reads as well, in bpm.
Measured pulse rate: 78 bpm
